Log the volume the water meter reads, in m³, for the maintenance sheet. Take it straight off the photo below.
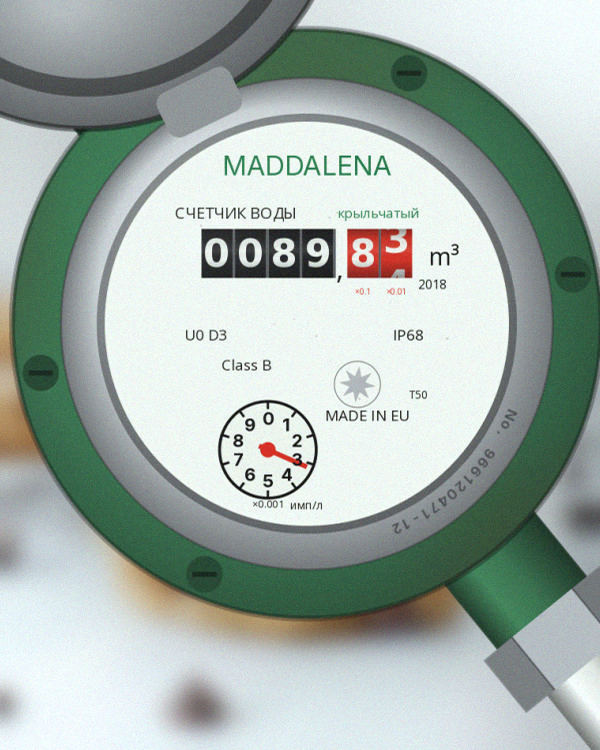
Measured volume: 89.833 m³
